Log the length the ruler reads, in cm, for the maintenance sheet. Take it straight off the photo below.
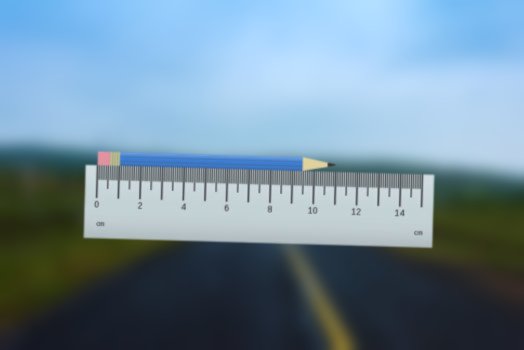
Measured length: 11 cm
